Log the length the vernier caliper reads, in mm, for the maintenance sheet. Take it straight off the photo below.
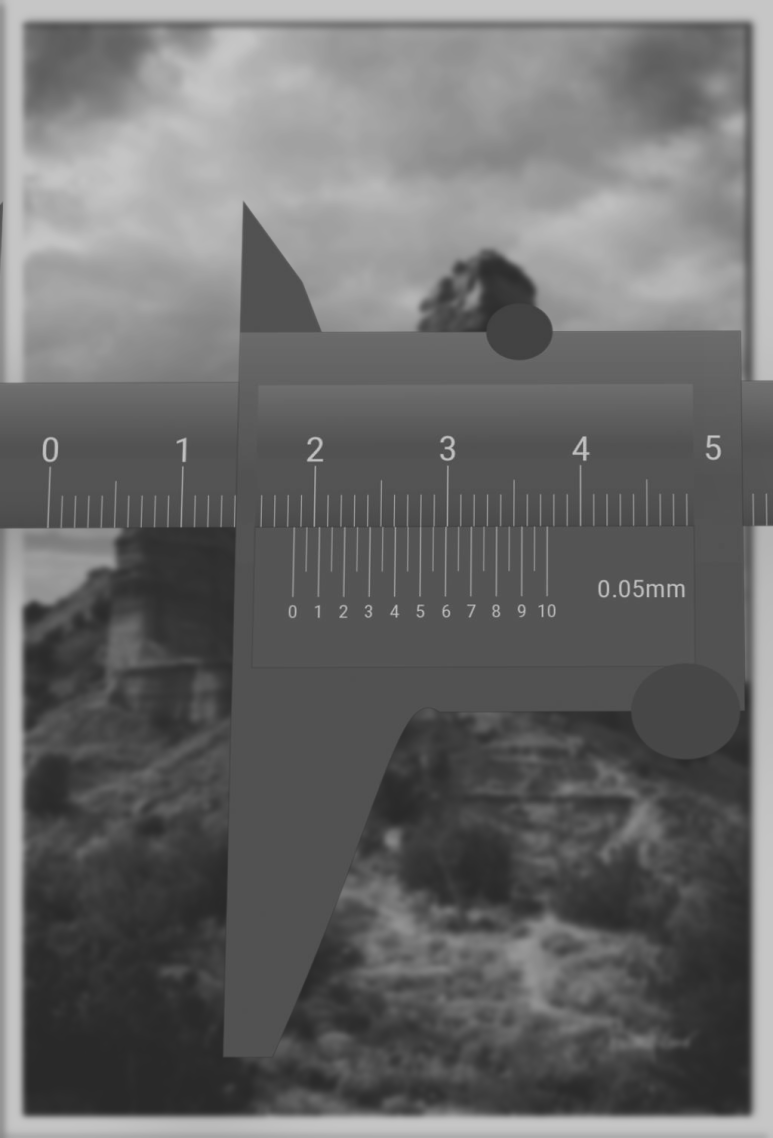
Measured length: 18.5 mm
